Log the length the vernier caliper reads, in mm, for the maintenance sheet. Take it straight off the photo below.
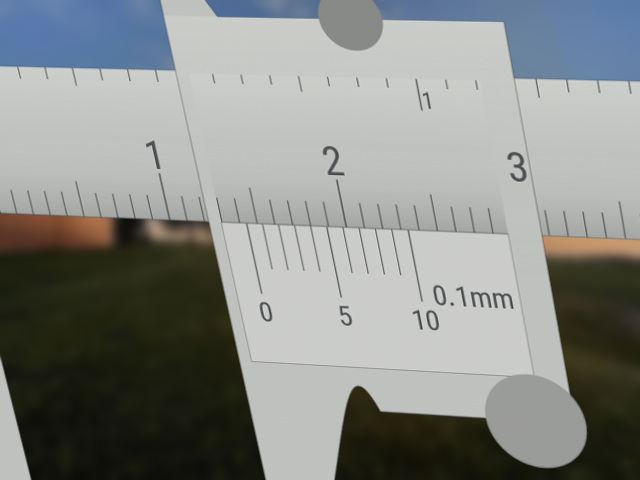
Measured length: 14.4 mm
